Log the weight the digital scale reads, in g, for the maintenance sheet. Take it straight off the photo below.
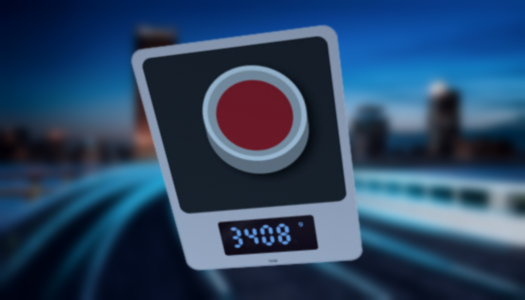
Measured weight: 3408 g
